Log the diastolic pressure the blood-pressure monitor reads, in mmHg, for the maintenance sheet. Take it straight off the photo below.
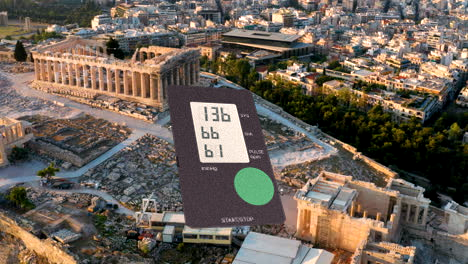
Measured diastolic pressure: 66 mmHg
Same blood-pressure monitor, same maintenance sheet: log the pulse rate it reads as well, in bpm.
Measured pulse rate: 61 bpm
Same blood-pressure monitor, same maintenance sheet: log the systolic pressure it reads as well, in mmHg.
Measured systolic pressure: 136 mmHg
